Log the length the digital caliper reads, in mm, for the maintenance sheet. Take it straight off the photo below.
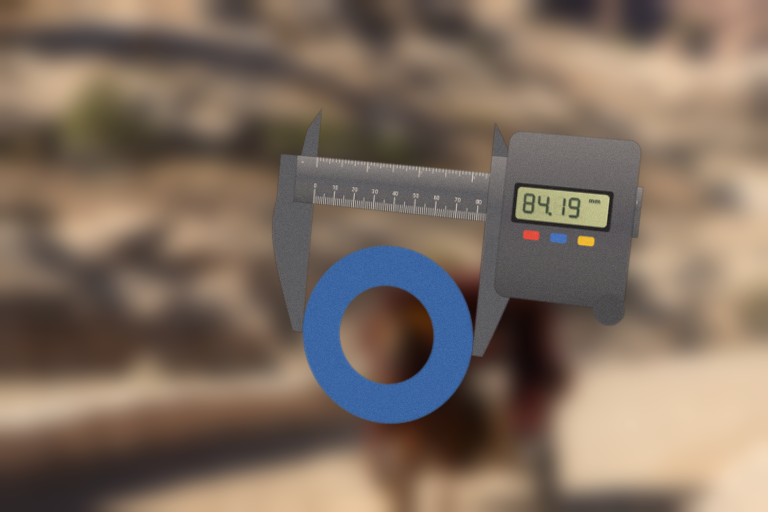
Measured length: 84.19 mm
